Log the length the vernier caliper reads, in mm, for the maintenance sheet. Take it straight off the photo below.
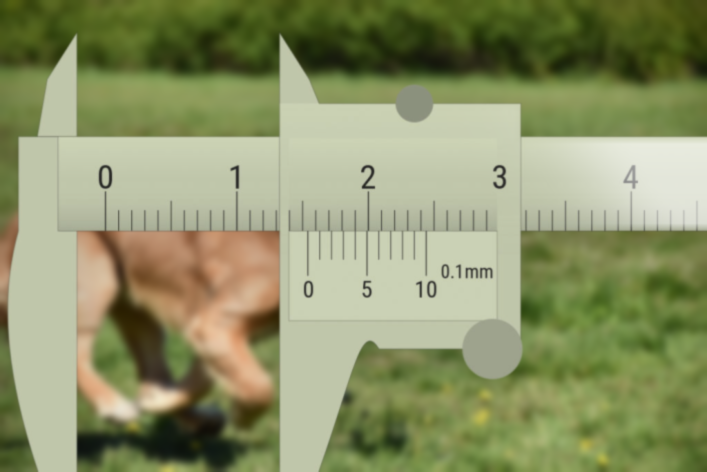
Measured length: 15.4 mm
